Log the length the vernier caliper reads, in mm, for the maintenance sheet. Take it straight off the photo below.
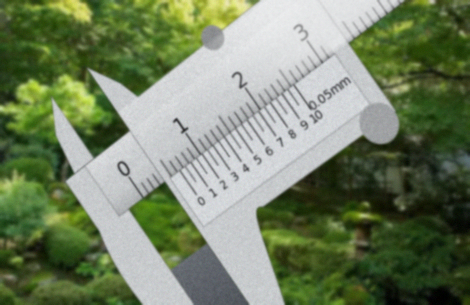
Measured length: 6.4 mm
